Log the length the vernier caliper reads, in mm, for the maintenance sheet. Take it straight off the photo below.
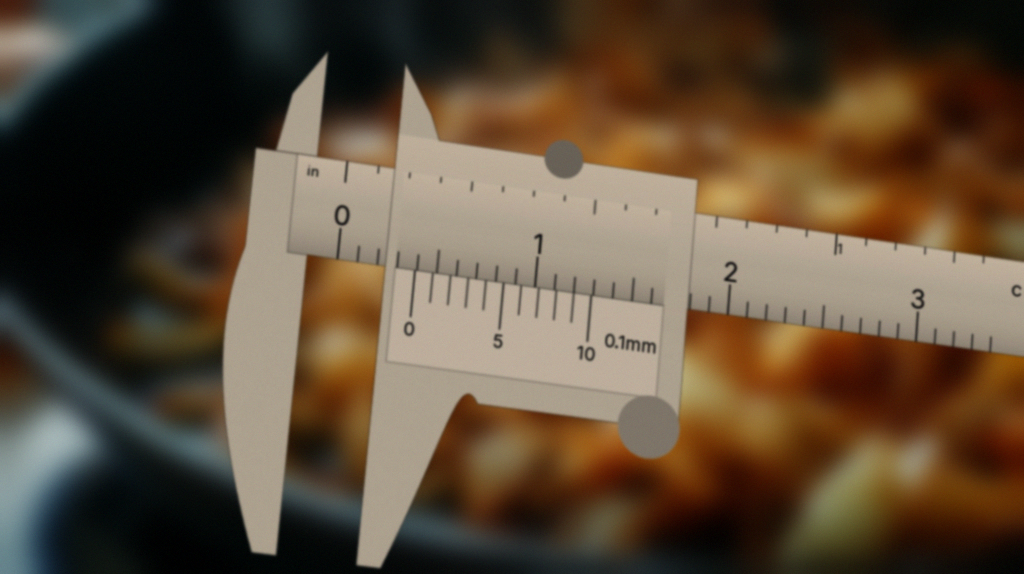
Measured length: 3.9 mm
